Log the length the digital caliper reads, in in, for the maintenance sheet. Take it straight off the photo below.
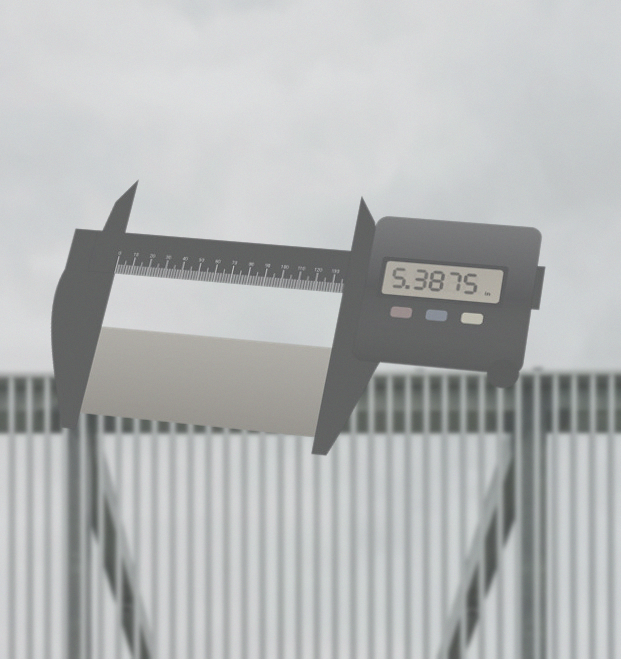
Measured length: 5.3875 in
